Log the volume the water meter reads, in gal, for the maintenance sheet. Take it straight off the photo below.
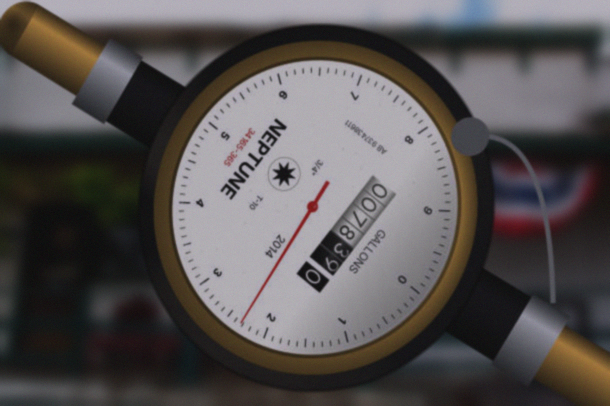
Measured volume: 78392.3 gal
